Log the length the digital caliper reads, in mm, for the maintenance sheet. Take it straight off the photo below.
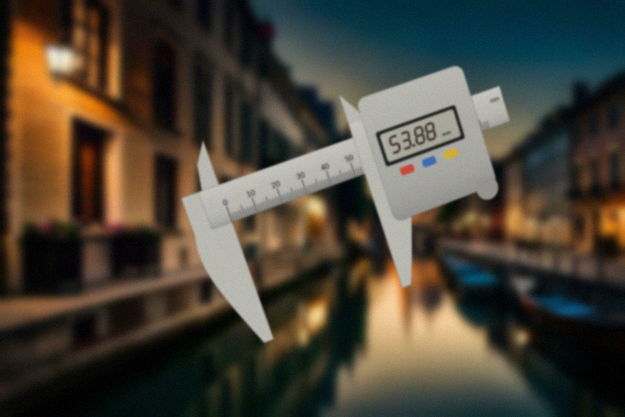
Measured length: 53.88 mm
